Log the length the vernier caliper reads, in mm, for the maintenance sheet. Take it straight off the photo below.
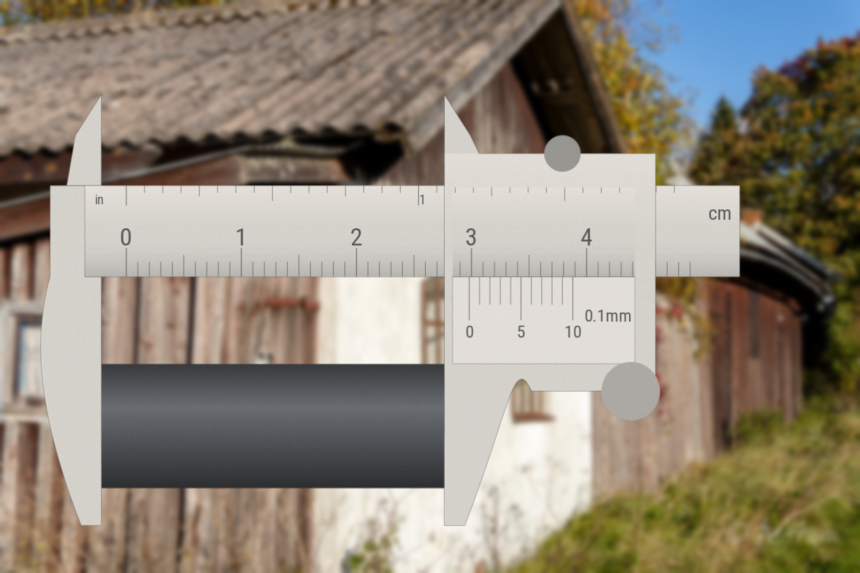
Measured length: 29.8 mm
